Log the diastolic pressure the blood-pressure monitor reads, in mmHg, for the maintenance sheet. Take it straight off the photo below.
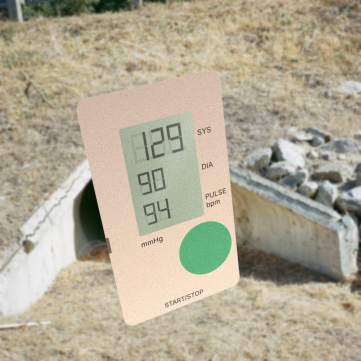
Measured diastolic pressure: 90 mmHg
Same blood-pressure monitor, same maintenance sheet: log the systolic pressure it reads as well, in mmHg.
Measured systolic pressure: 129 mmHg
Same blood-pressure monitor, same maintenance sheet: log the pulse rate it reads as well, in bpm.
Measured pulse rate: 94 bpm
